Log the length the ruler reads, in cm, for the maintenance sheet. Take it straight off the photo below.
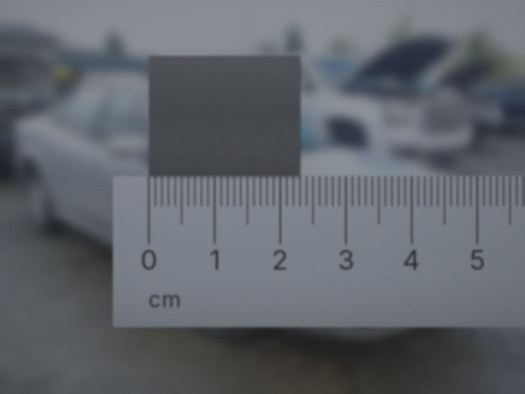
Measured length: 2.3 cm
